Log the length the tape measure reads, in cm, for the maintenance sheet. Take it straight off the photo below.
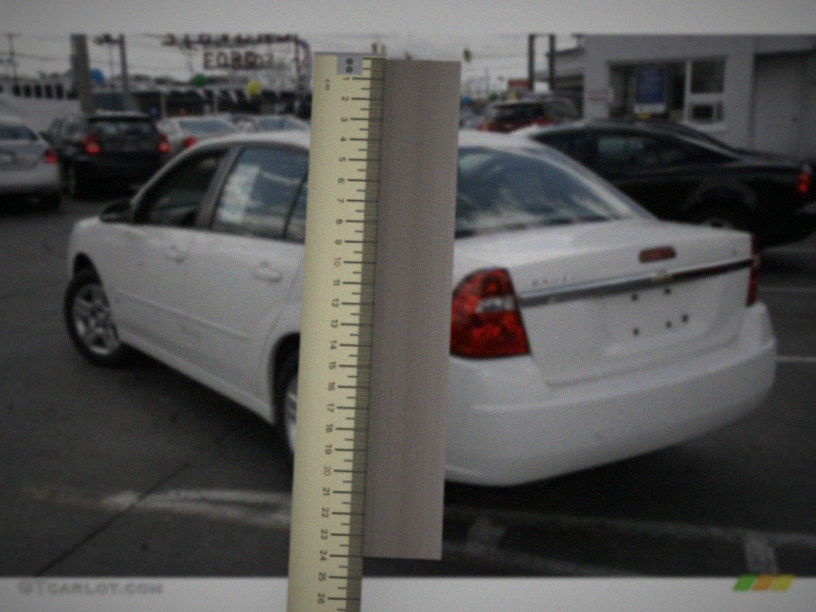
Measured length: 24 cm
